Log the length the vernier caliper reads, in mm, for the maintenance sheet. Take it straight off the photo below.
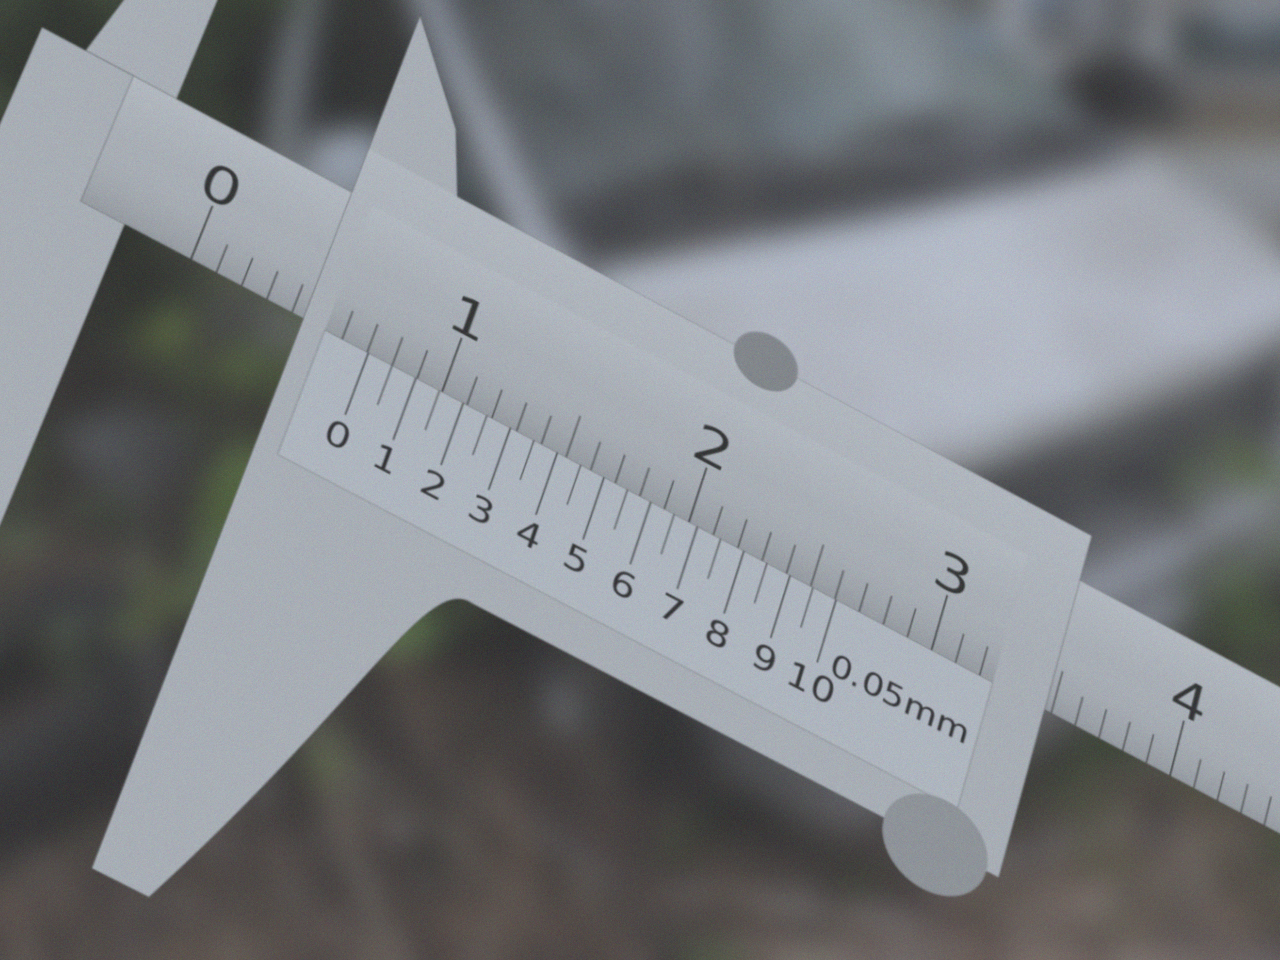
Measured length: 7.05 mm
